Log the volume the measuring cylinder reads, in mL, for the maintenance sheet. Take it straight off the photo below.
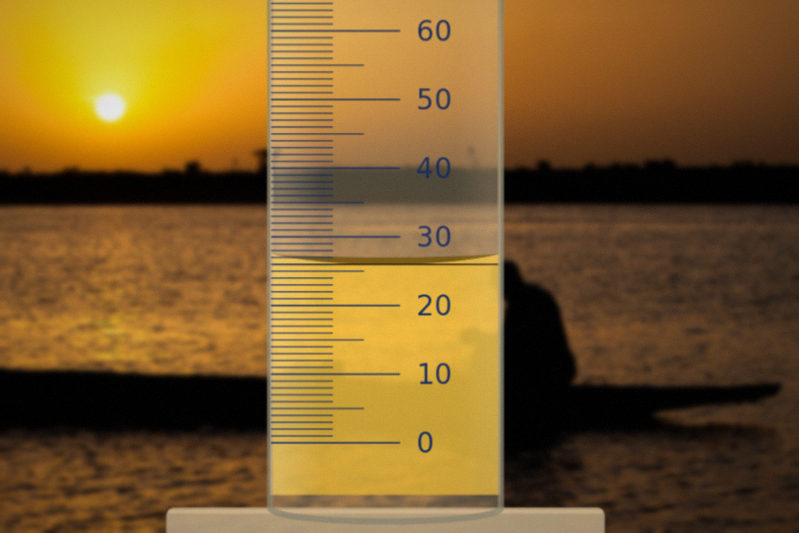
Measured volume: 26 mL
